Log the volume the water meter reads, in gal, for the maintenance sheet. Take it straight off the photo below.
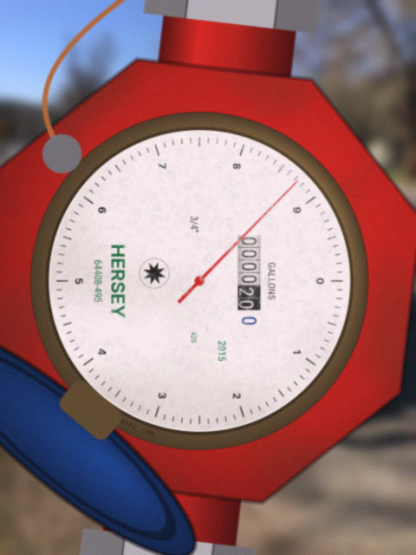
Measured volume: 198.7 gal
